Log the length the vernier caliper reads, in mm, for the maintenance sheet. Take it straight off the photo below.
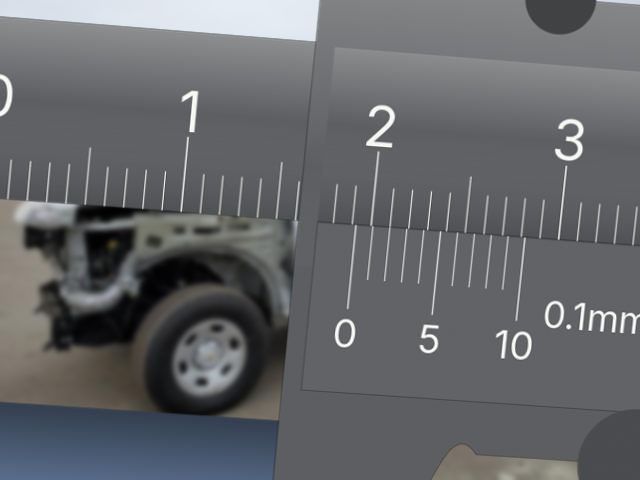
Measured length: 19.2 mm
